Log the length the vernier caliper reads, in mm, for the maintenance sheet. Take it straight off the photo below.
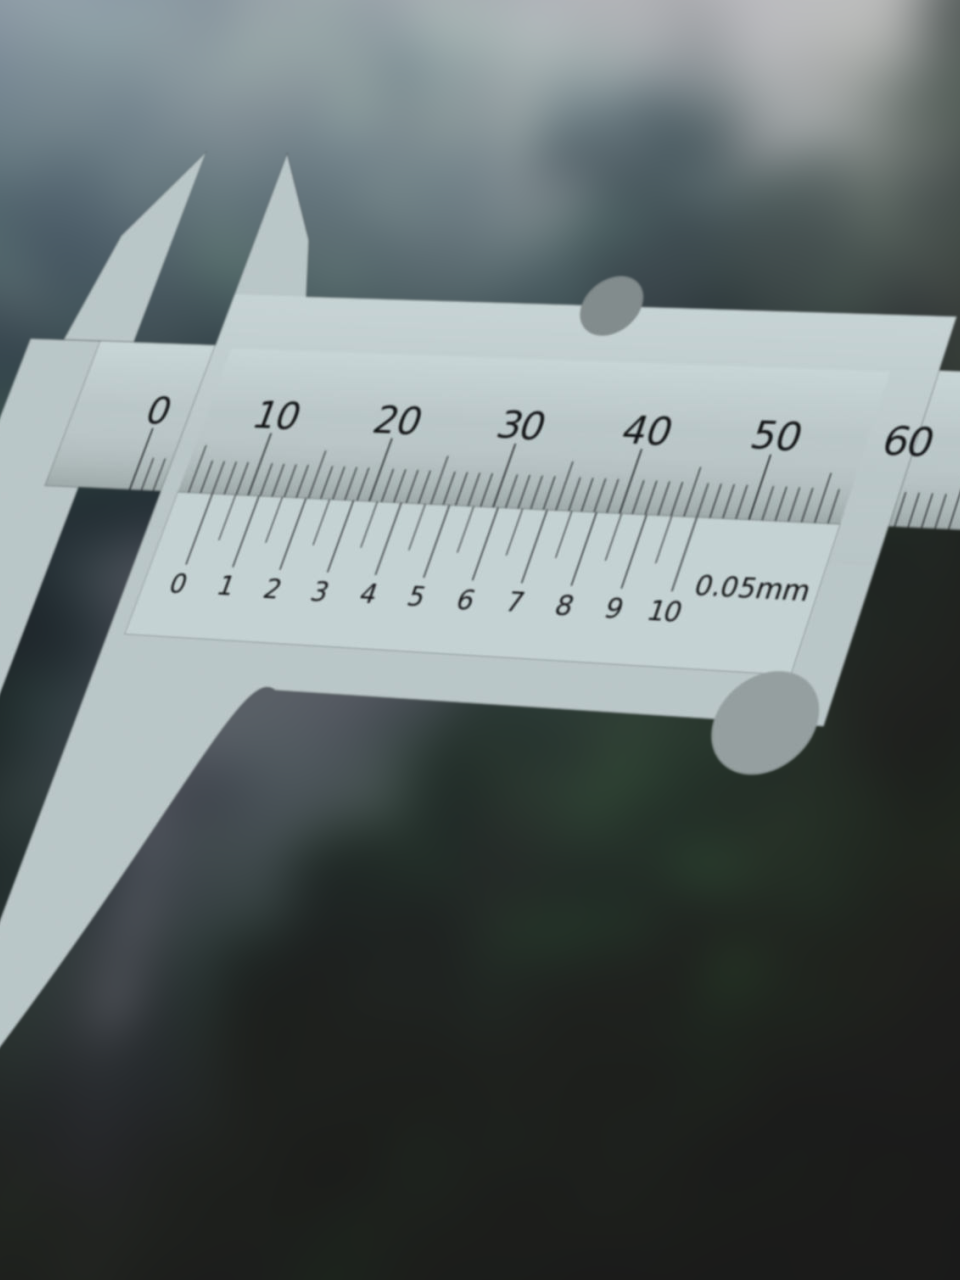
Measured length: 7.0 mm
